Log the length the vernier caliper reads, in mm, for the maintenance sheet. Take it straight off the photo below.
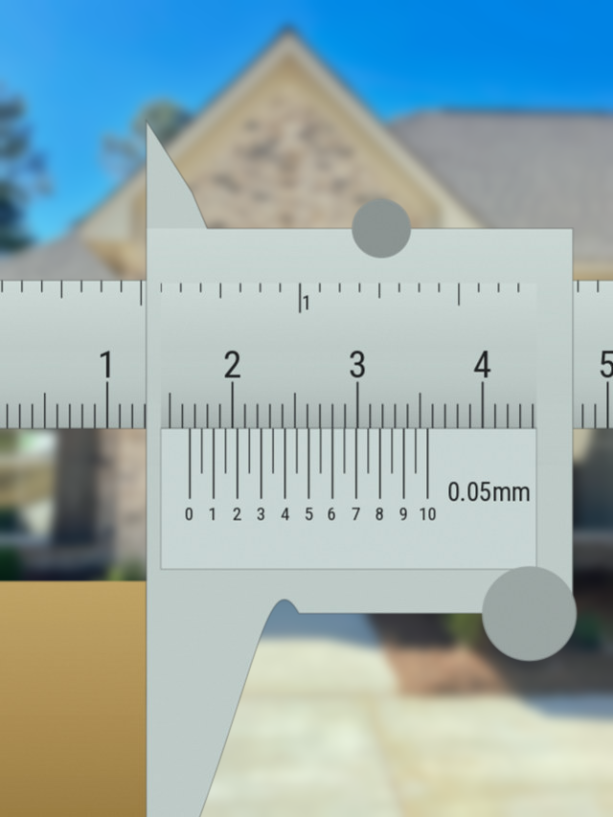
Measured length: 16.6 mm
